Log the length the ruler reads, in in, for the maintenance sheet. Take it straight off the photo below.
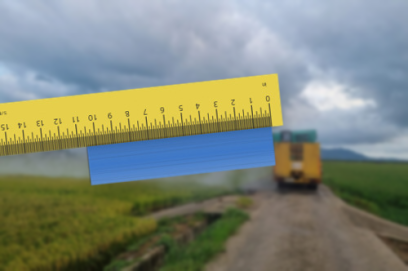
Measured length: 10.5 in
